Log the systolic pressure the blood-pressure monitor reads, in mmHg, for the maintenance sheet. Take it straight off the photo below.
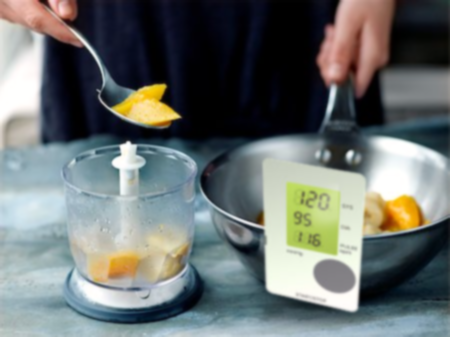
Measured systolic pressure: 120 mmHg
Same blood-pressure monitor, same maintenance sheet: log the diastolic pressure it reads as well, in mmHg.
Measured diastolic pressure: 95 mmHg
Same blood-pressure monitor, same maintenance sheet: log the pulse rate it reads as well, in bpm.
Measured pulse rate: 116 bpm
